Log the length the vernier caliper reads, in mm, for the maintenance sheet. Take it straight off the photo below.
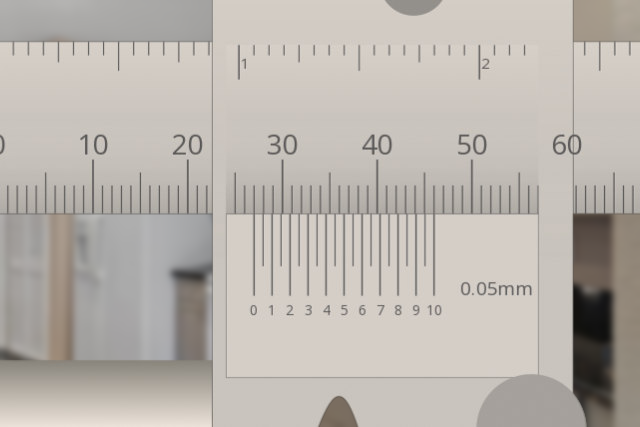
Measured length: 27.0 mm
